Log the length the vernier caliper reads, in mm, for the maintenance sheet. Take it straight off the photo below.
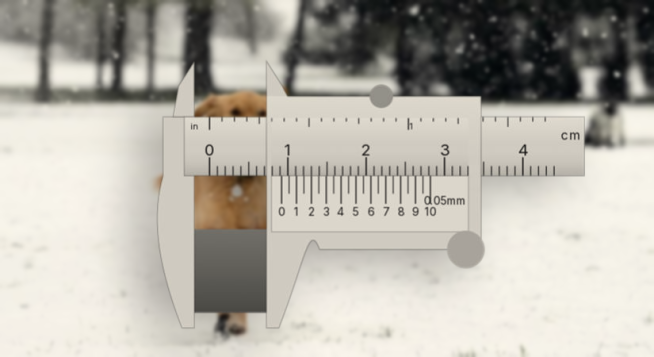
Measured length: 9.2 mm
